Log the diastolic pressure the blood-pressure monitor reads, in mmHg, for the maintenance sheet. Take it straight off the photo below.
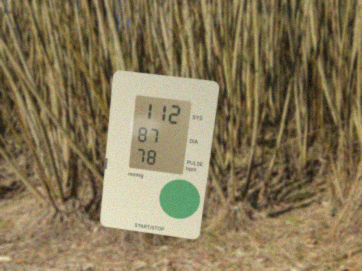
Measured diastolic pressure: 87 mmHg
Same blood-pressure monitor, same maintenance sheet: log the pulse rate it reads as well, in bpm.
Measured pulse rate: 78 bpm
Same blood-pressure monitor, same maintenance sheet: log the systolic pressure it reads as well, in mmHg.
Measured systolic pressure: 112 mmHg
